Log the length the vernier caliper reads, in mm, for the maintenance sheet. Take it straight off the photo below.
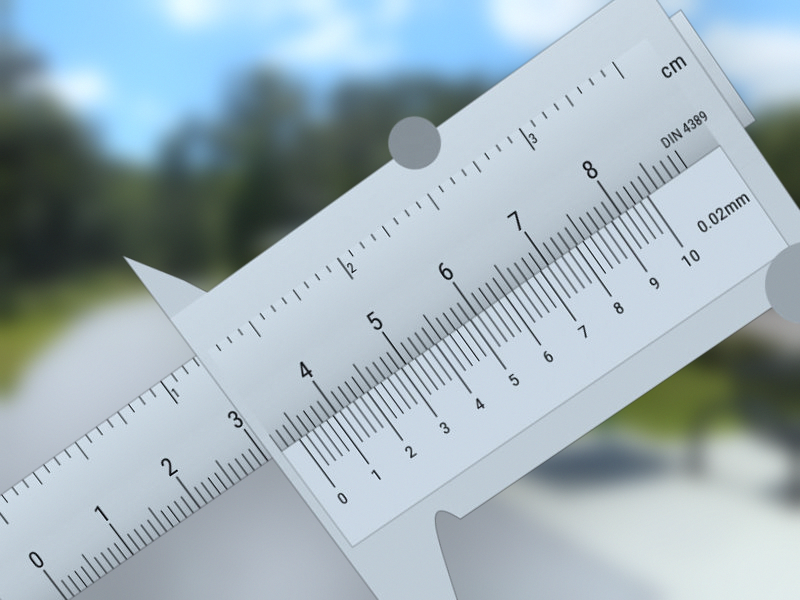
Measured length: 34.6 mm
